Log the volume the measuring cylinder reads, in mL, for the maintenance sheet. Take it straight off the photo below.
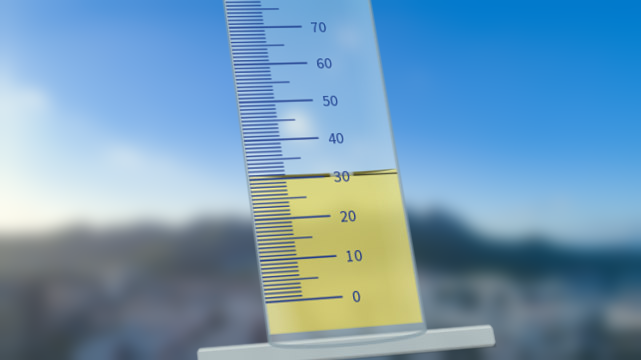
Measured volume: 30 mL
